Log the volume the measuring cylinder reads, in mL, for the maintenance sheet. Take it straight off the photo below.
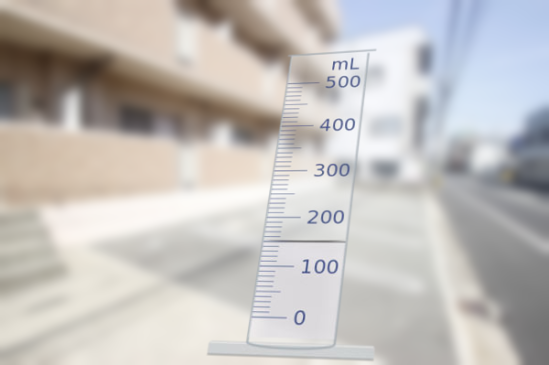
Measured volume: 150 mL
